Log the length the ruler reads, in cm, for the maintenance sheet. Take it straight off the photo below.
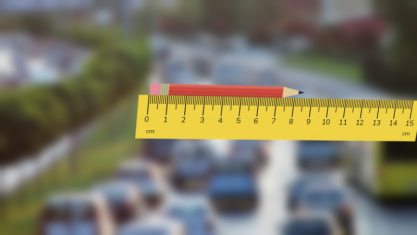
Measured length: 8.5 cm
